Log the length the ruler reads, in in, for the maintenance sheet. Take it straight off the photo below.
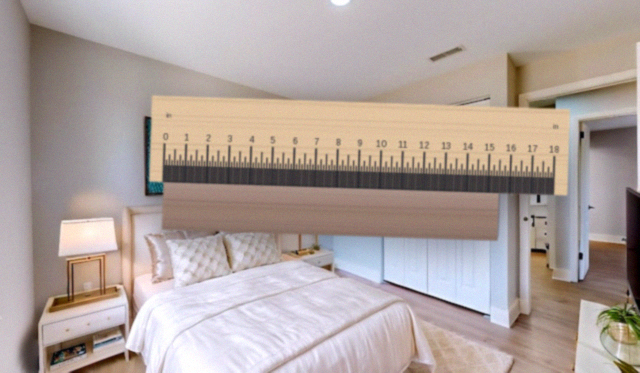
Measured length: 15.5 in
